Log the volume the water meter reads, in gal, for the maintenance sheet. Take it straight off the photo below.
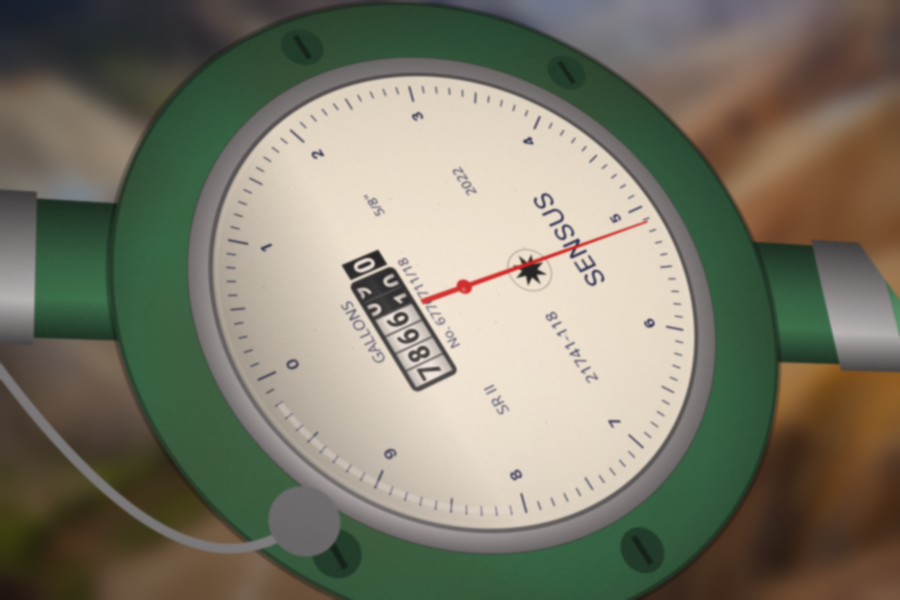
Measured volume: 7866095.1 gal
